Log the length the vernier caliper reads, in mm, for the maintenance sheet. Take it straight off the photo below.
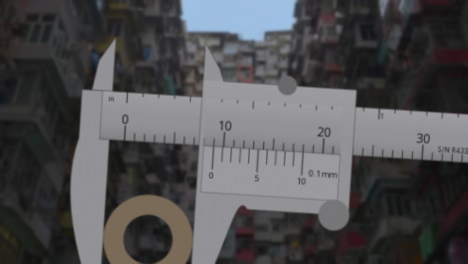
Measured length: 9.0 mm
